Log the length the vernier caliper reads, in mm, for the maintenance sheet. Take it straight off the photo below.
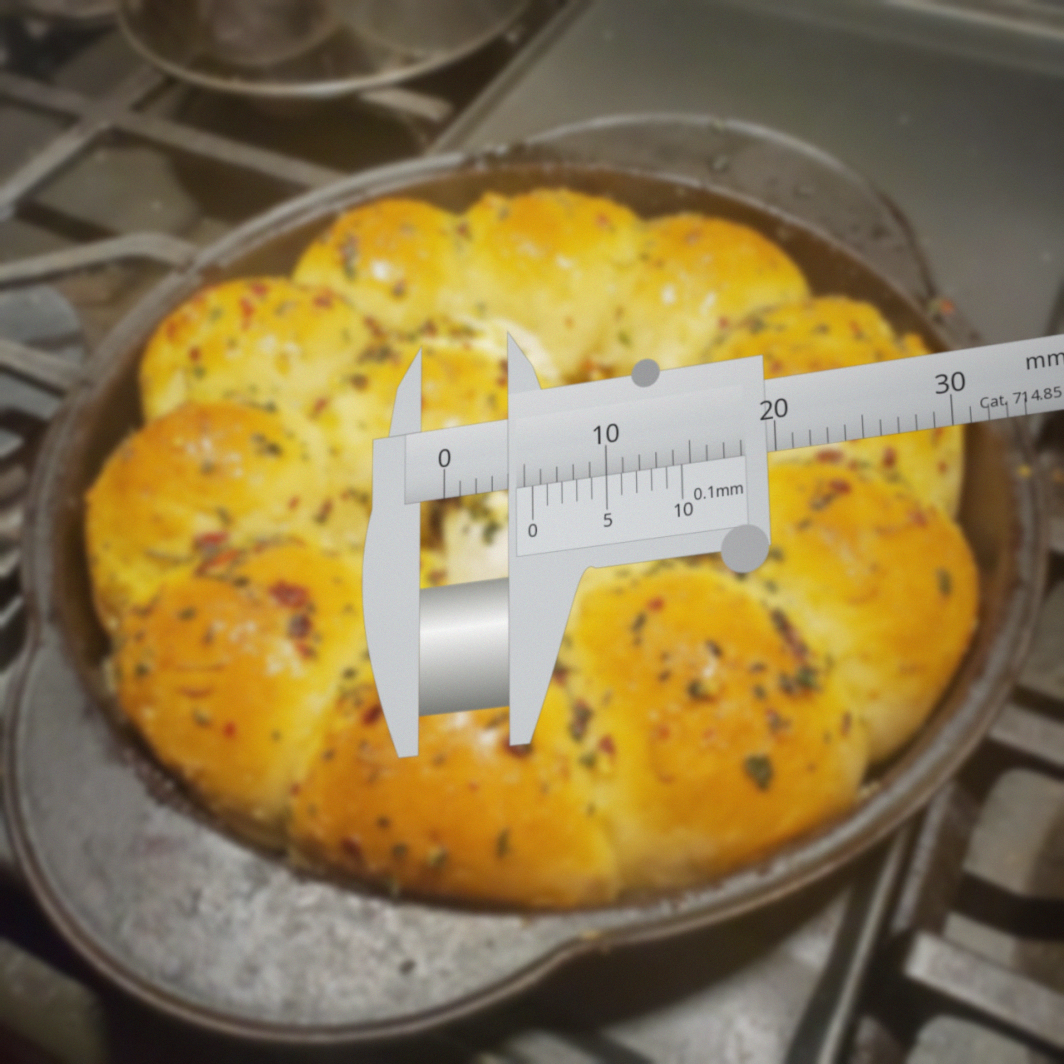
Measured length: 5.5 mm
